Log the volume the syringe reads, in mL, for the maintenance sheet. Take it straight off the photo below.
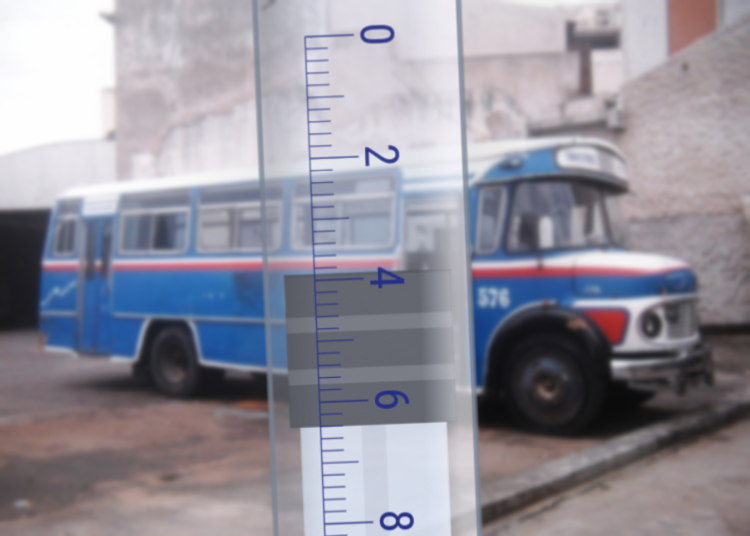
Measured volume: 3.9 mL
